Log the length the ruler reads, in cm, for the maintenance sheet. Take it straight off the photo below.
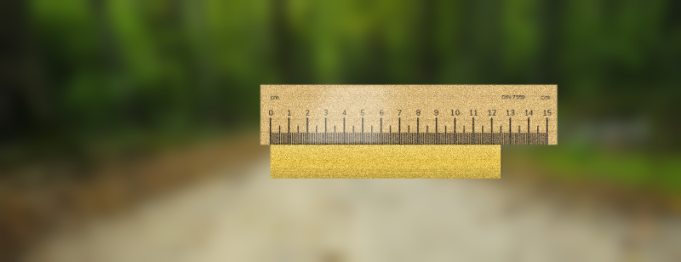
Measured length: 12.5 cm
